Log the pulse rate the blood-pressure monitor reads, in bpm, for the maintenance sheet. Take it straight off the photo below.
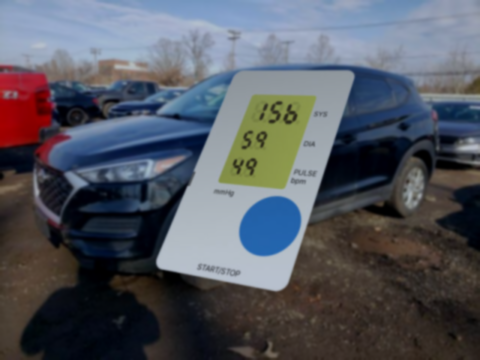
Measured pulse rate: 49 bpm
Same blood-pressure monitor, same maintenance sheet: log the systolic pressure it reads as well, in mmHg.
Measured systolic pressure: 156 mmHg
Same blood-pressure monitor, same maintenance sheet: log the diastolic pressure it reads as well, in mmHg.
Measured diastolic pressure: 59 mmHg
